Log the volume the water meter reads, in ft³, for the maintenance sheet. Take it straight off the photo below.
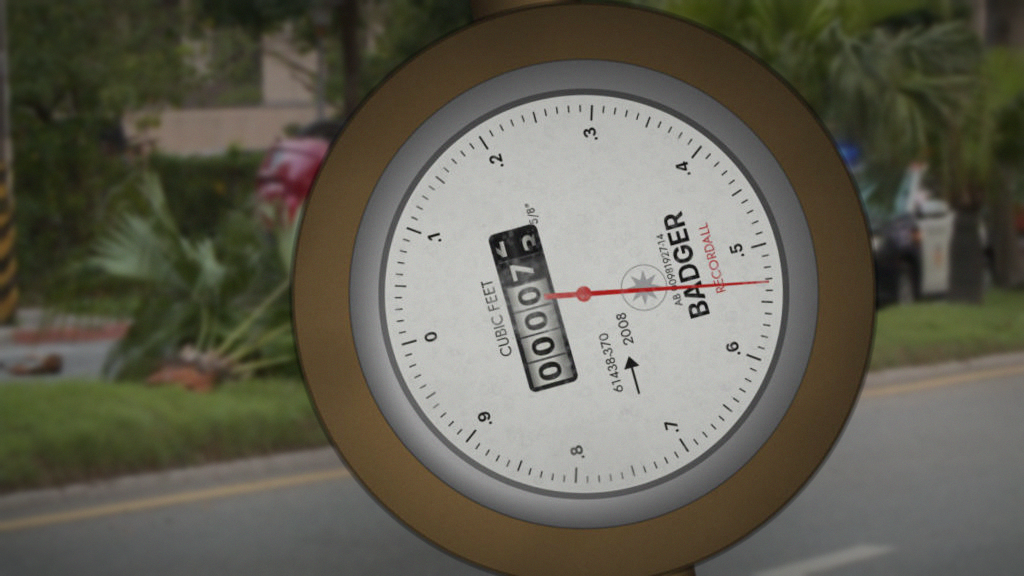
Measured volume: 72.53 ft³
